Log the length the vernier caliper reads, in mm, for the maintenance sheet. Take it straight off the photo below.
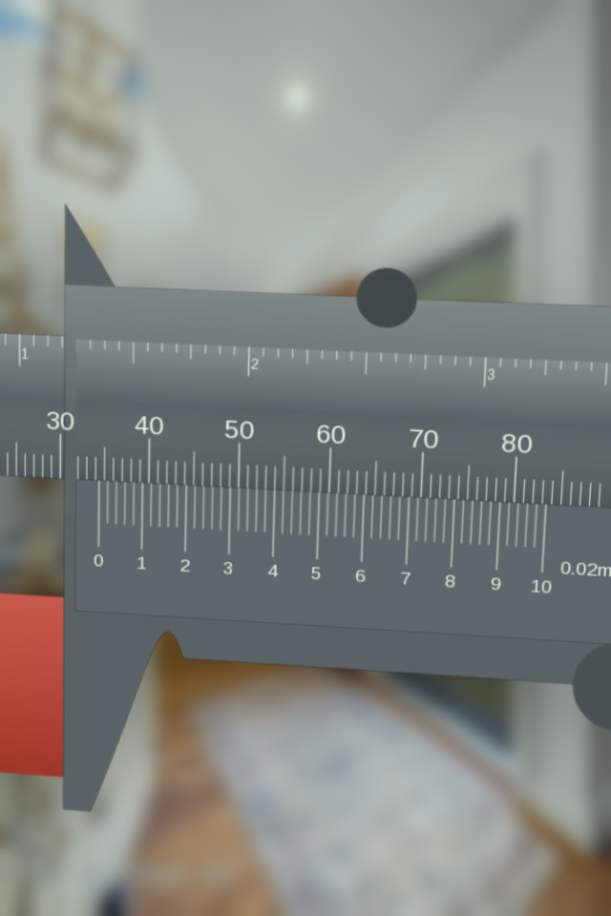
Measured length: 34.4 mm
